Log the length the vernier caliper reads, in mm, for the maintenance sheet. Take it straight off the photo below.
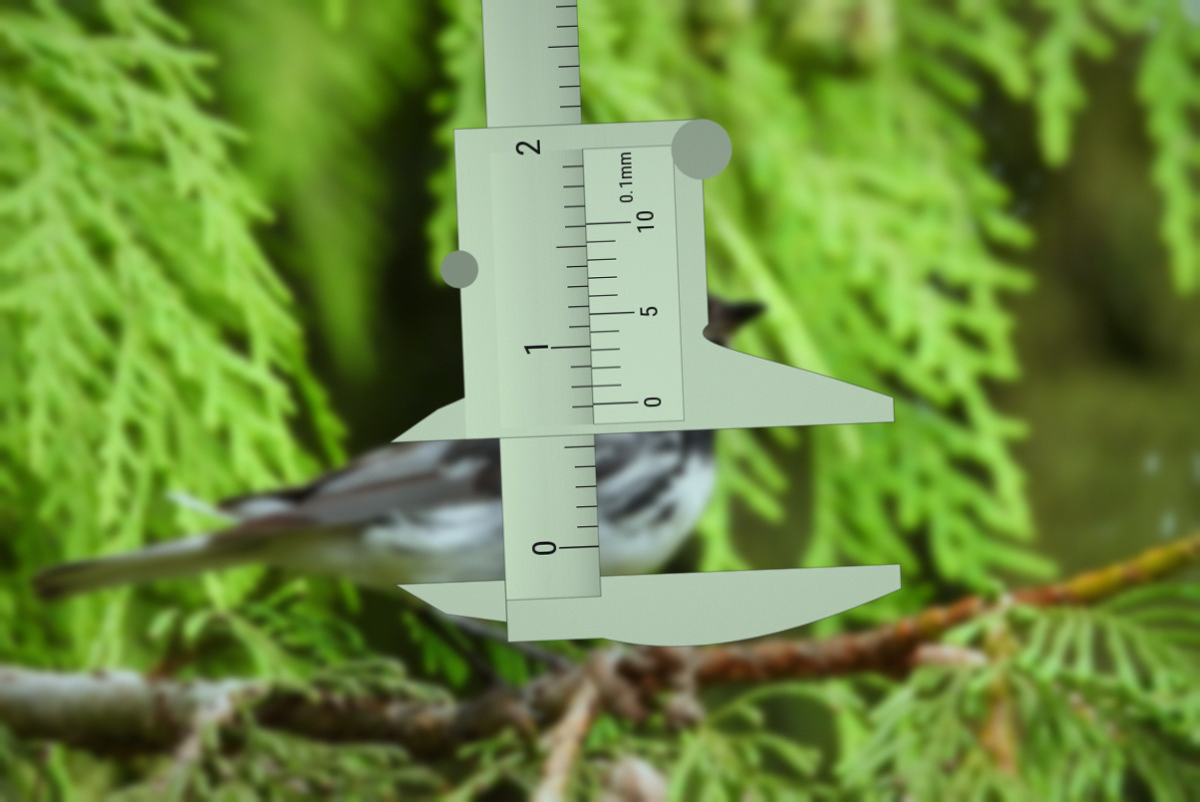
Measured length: 7.1 mm
